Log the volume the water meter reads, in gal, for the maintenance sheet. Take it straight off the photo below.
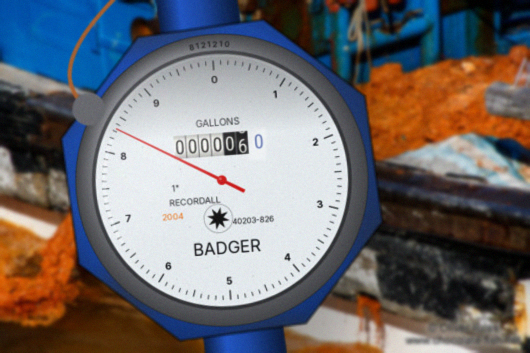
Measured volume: 58.3 gal
